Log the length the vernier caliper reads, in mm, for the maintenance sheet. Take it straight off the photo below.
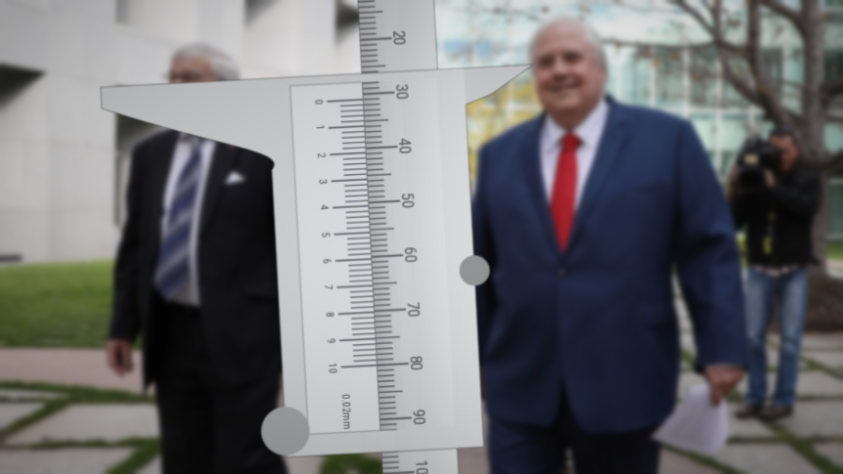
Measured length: 31.0 mm
